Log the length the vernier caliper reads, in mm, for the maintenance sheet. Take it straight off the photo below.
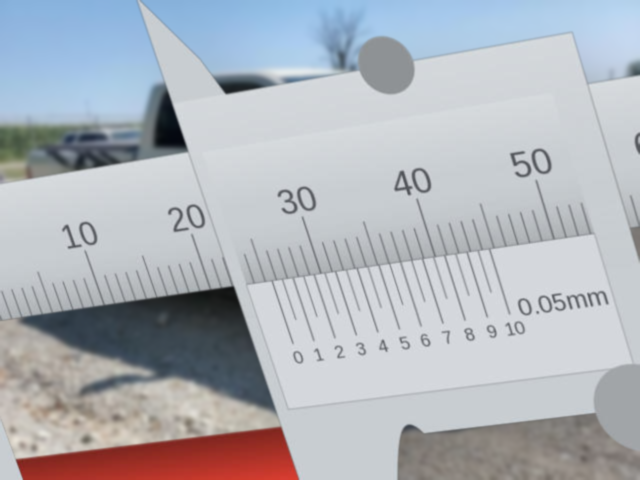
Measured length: 25.6 mm
